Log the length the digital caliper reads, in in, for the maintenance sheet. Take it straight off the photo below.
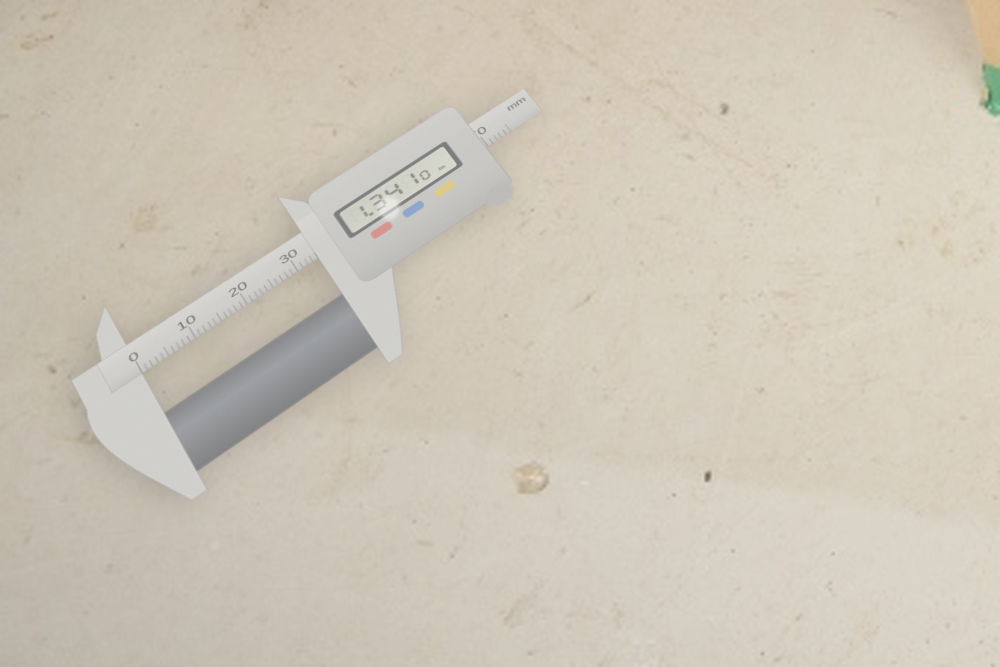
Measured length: 1.3410 in
